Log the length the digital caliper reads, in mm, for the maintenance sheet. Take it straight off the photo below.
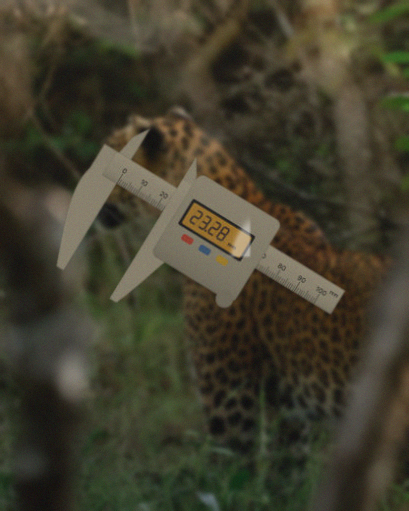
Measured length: 23.28 mm
